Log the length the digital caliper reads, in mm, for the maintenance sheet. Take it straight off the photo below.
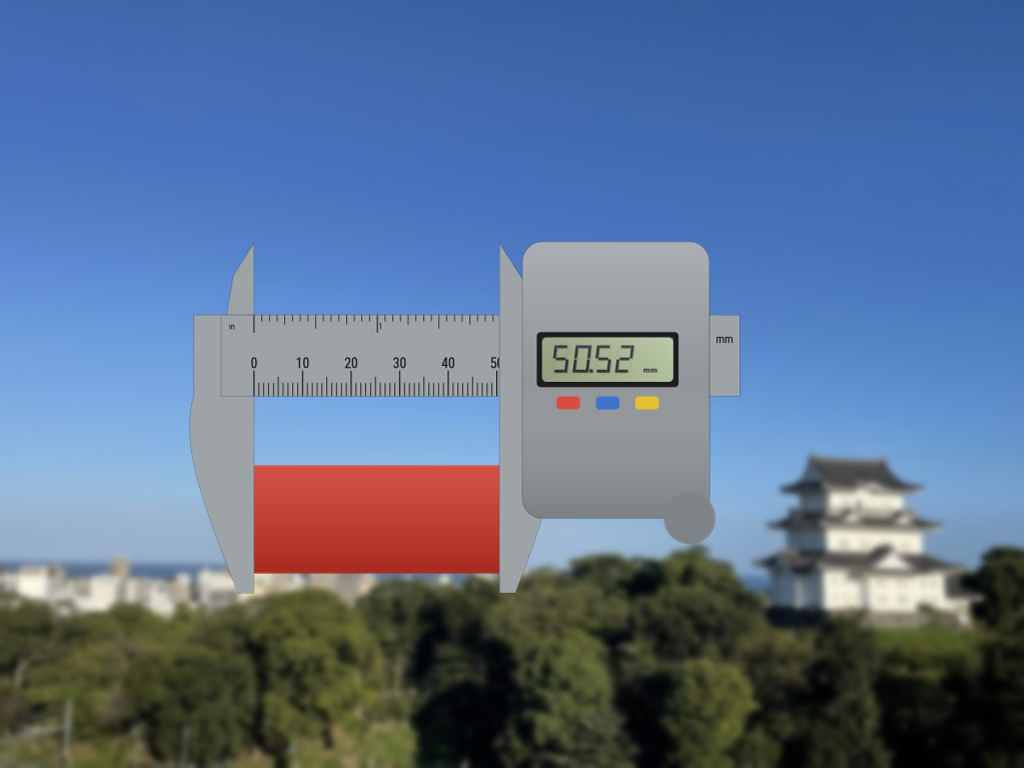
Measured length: 50.52 mm
